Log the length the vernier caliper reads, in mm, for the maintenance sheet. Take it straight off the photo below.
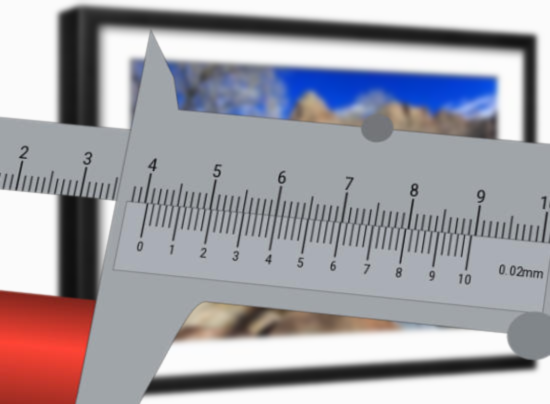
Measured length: 40.4 mm
